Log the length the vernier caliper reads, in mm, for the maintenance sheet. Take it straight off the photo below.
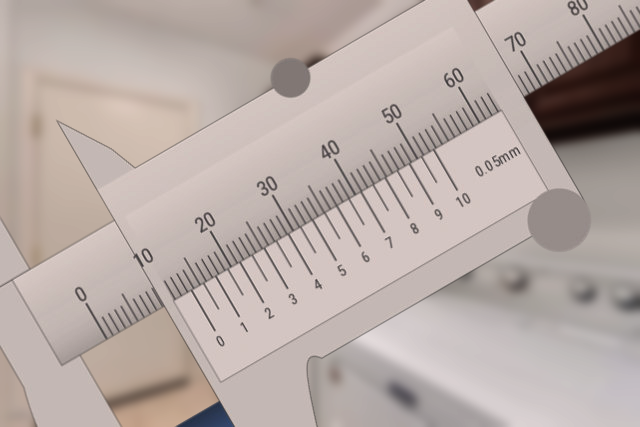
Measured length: 13.6 mm
